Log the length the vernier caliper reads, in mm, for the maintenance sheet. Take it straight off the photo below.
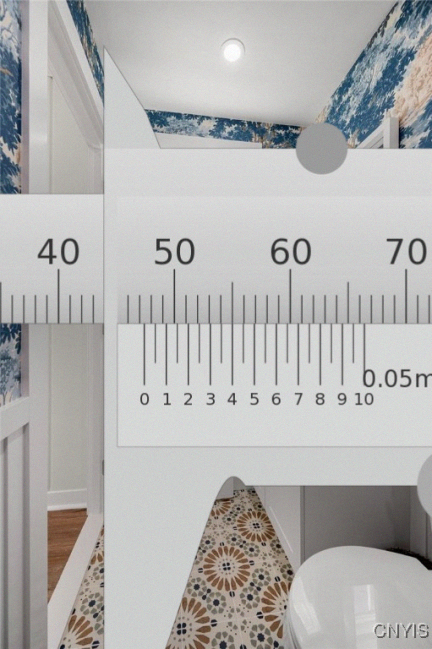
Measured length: 47.4 mm
